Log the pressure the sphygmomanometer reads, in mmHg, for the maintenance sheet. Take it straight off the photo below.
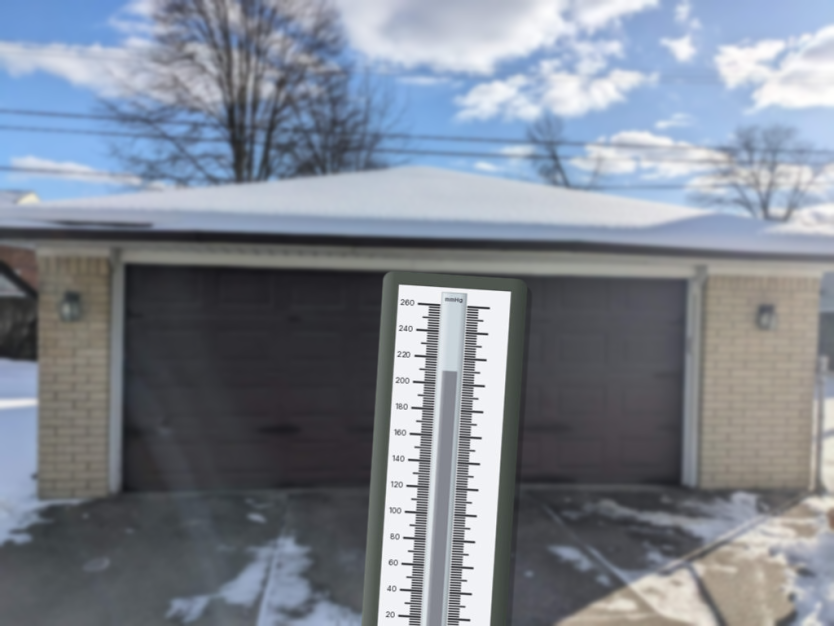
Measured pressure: 210 mmHg
